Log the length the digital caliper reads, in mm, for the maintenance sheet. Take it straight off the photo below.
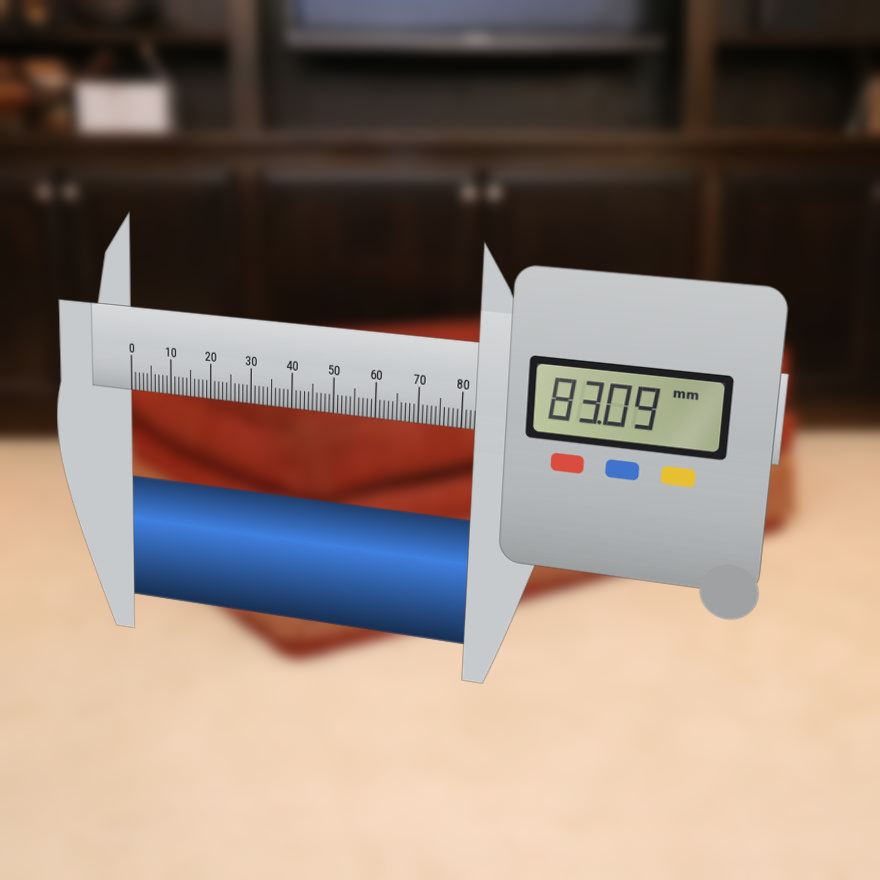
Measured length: 83.09 mm
